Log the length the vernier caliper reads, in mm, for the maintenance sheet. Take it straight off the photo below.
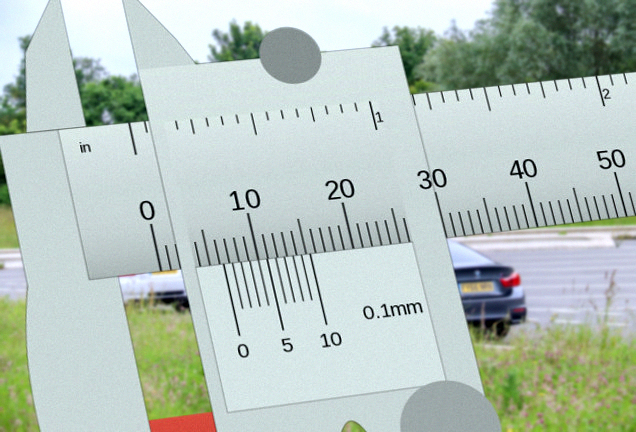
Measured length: 6.4 mm
